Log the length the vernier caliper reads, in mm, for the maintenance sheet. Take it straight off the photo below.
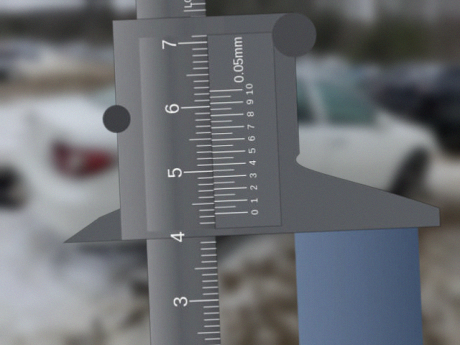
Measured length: 43.4 mm
